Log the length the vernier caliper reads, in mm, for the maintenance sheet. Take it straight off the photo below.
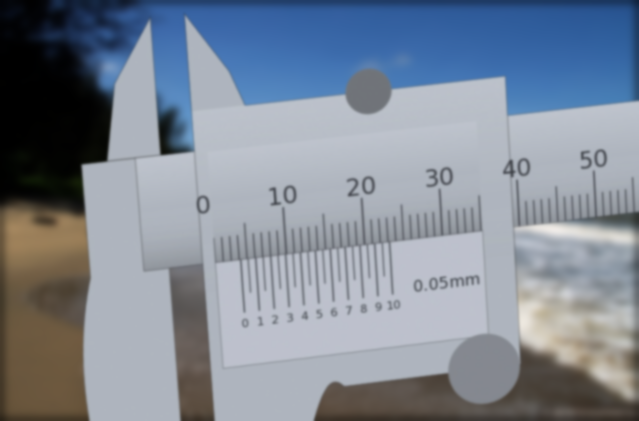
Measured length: 4.2 mm
